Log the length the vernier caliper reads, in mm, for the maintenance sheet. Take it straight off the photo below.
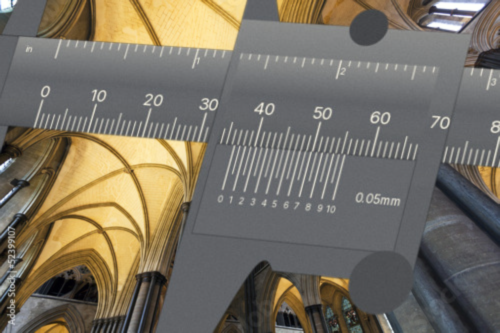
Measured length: 36.5 mm
